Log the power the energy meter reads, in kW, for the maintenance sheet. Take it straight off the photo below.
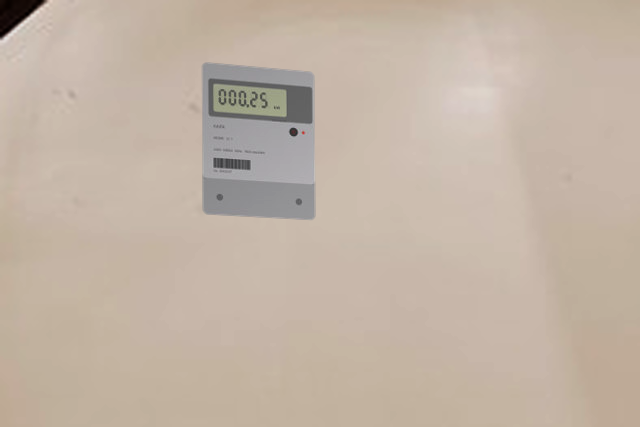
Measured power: 0.25 kW
